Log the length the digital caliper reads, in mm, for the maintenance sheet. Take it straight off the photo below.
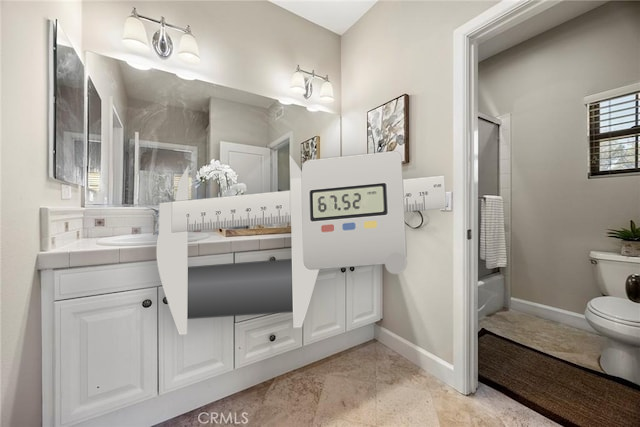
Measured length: 67.52 mm
